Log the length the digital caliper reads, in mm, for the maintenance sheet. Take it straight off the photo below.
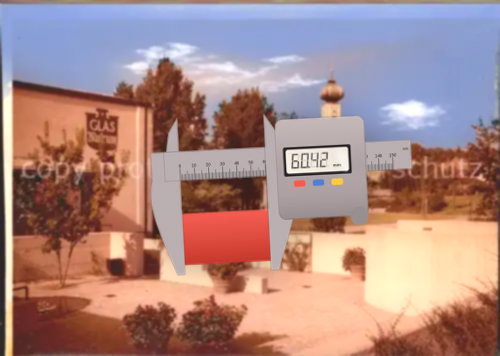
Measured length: 60.42 mm
